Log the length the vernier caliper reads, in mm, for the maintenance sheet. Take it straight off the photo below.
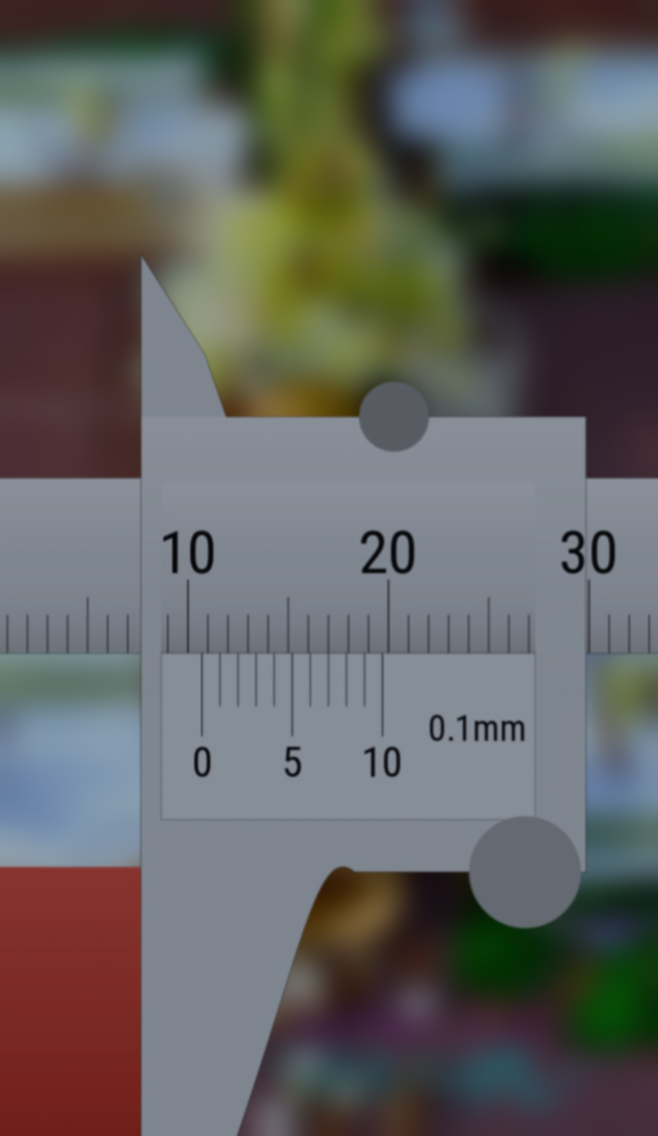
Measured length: 10.7 mm
